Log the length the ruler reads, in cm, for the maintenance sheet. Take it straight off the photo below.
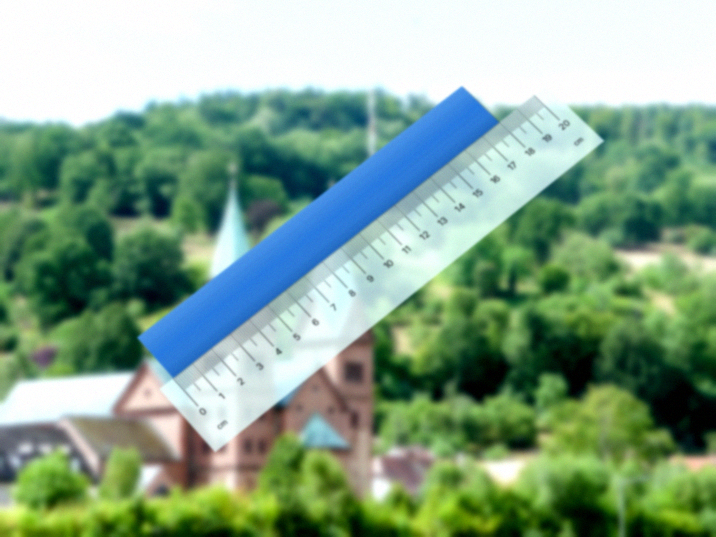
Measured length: 18 cm
